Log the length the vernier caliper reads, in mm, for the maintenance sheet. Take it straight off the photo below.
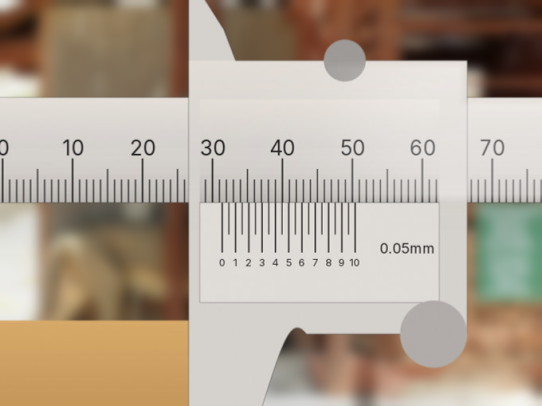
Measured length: 31.4 mm
